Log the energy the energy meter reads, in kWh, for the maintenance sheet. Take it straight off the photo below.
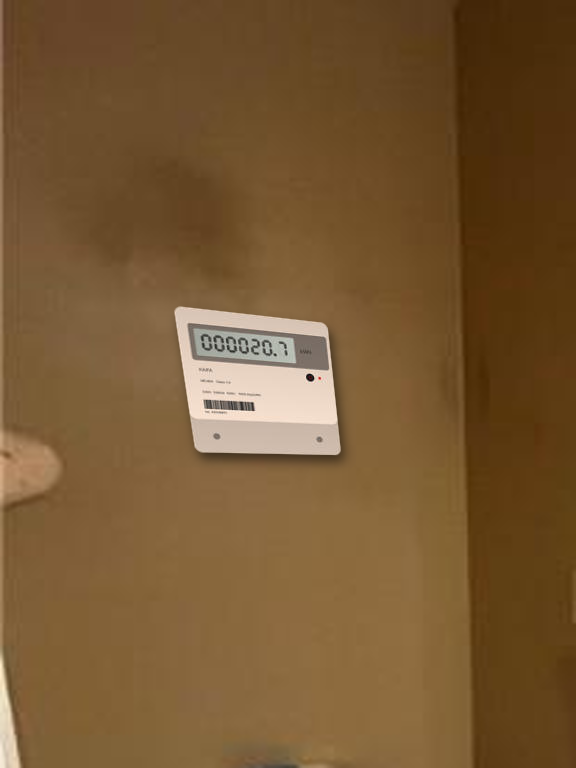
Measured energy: 20.7 kWh
